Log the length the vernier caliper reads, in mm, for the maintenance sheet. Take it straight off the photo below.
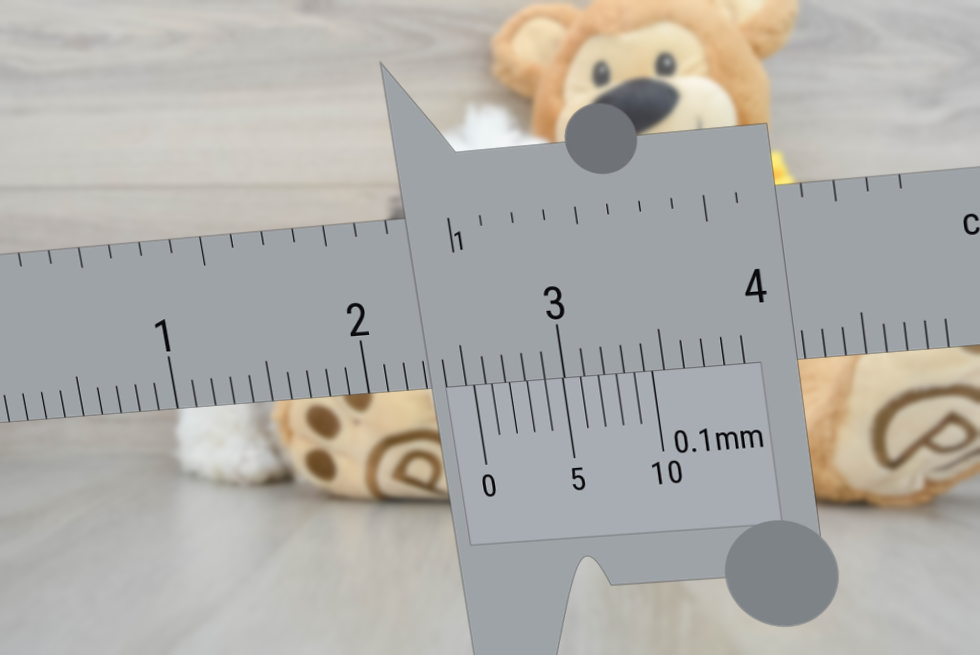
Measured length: 25.4 mm
